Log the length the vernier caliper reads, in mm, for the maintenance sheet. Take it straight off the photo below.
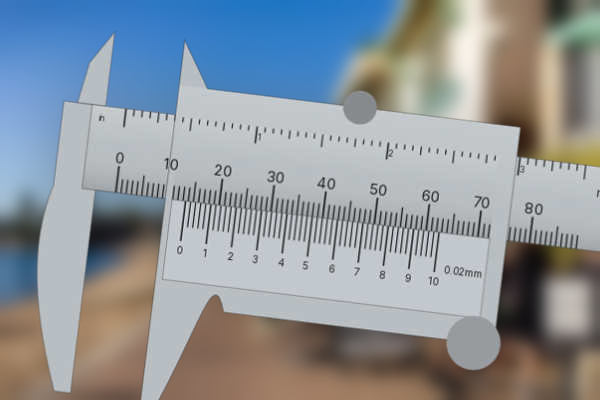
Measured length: 13.5 mm
